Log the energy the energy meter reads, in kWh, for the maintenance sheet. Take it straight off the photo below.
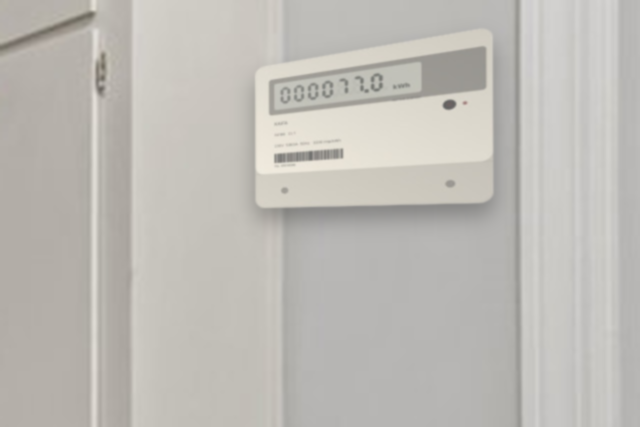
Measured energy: 77.0 kWh
